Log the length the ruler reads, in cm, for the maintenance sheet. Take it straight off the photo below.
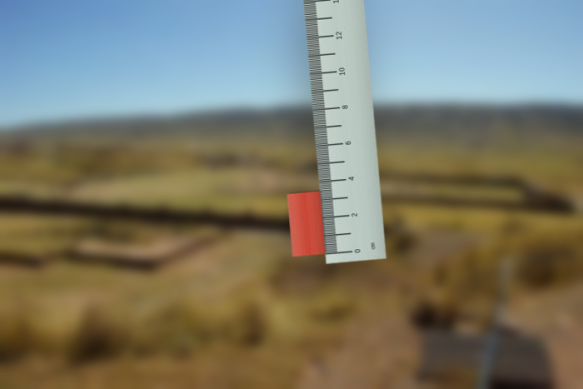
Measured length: 3.5 cm
